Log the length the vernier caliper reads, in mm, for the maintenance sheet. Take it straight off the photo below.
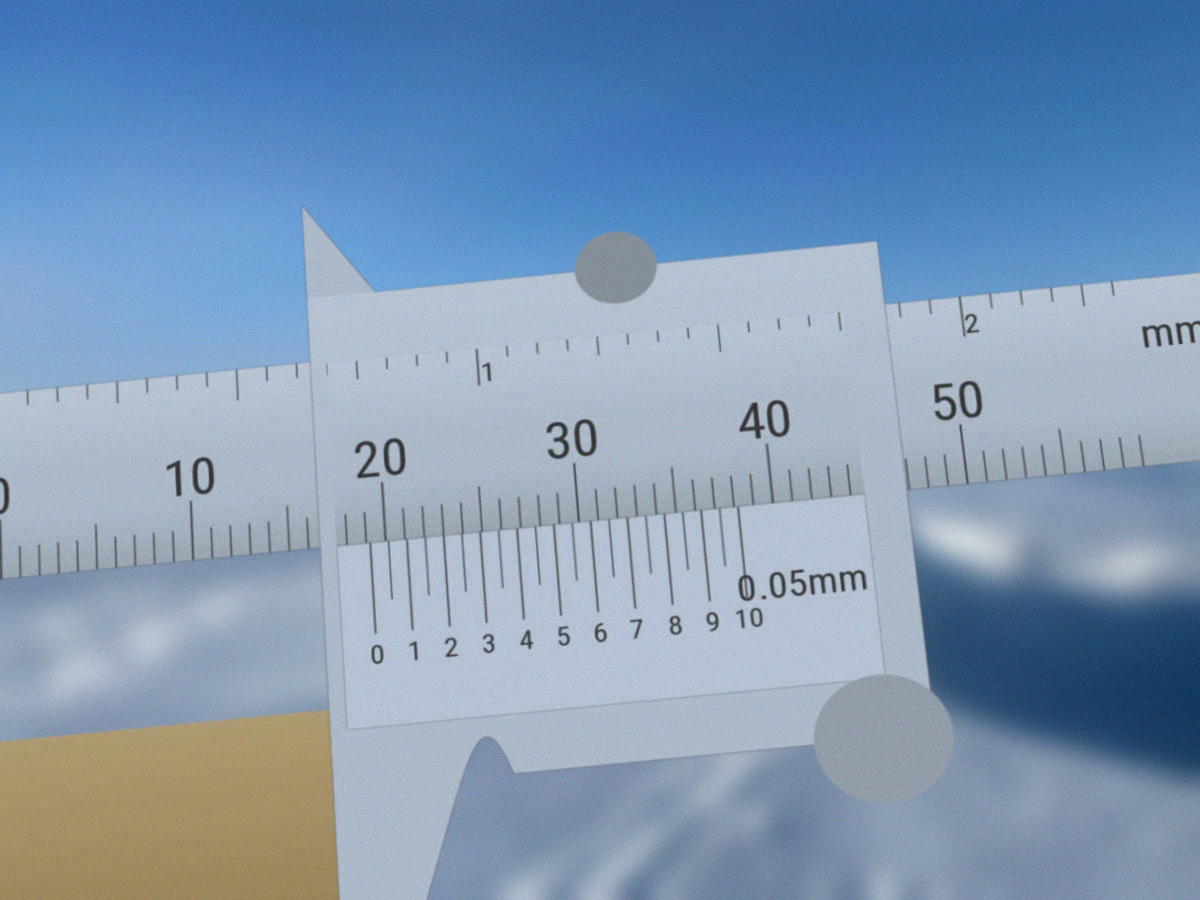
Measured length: 19.2 mm
